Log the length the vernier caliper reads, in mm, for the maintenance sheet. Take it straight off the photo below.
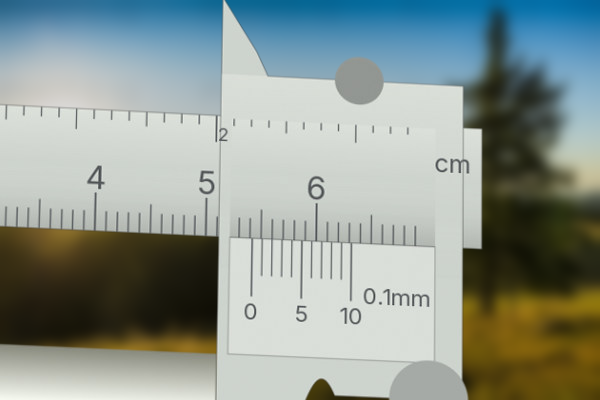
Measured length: 54.2 mm
